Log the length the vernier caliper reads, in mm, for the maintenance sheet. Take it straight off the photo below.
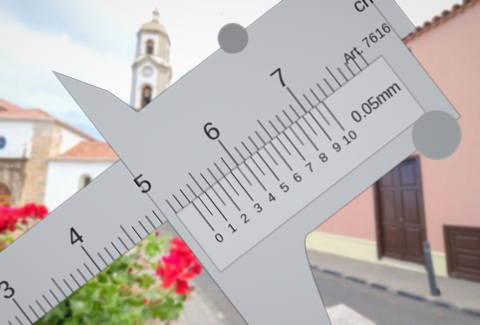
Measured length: 53.2 mm
